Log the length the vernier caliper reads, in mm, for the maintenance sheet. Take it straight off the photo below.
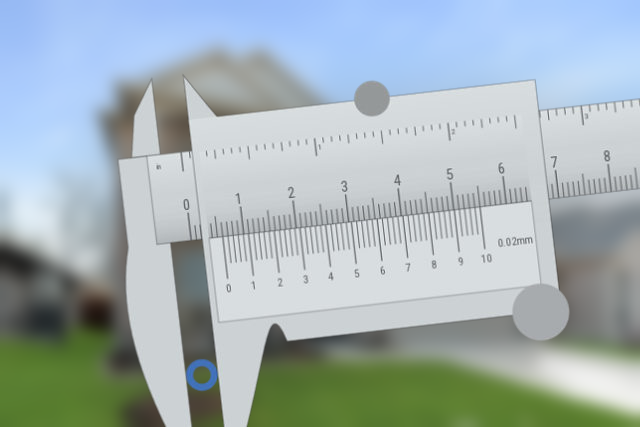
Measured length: 6.0 mm
